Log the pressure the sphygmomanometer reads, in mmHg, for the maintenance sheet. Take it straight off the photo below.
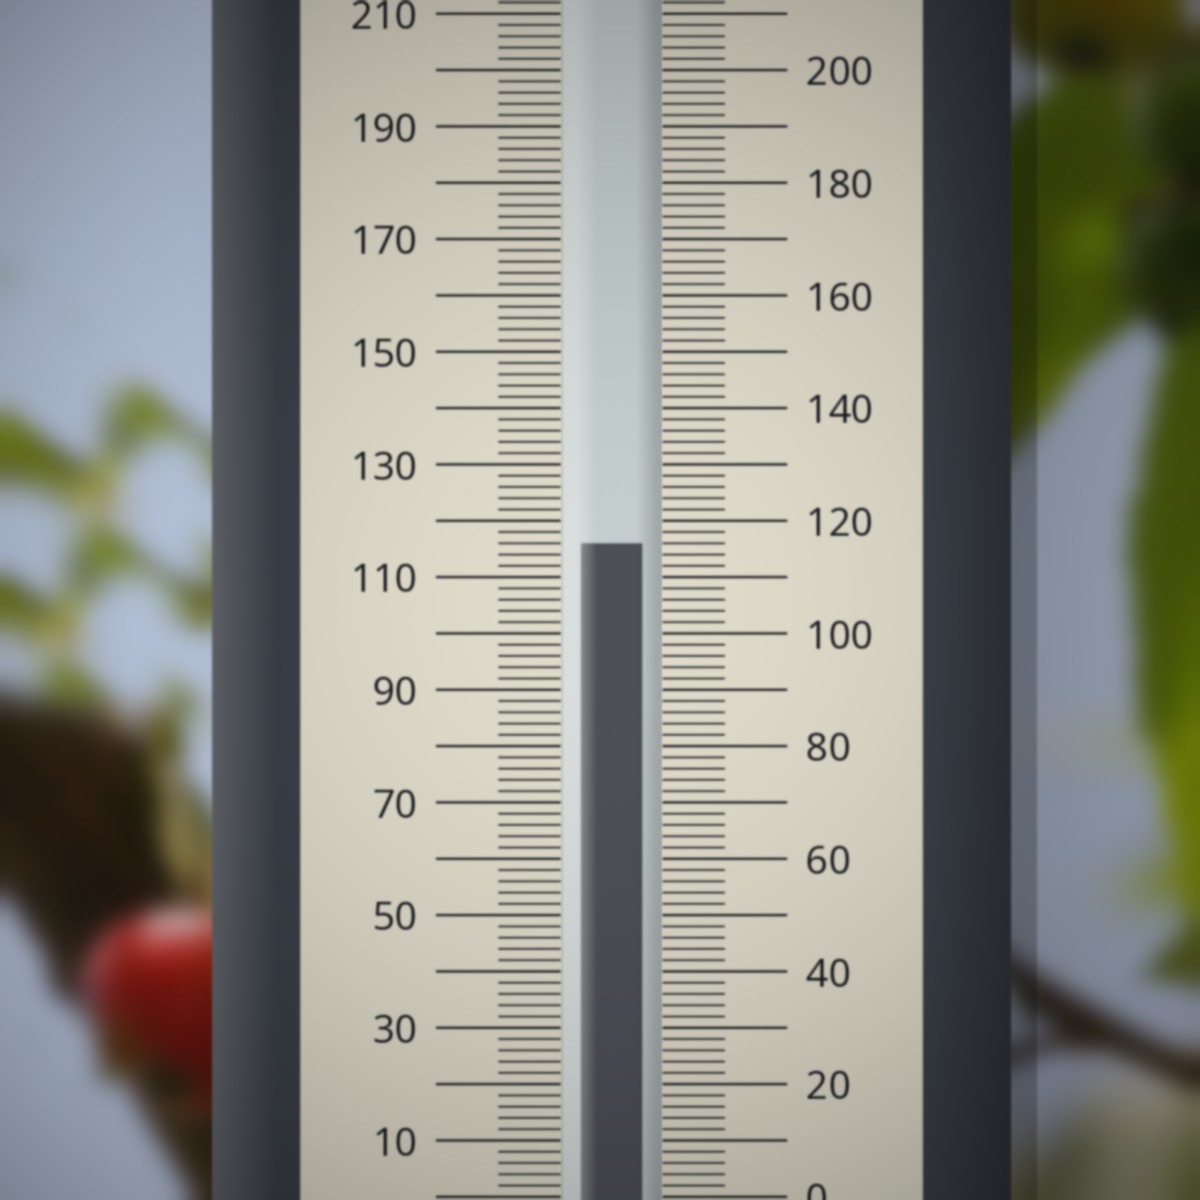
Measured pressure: 116 mmHg
